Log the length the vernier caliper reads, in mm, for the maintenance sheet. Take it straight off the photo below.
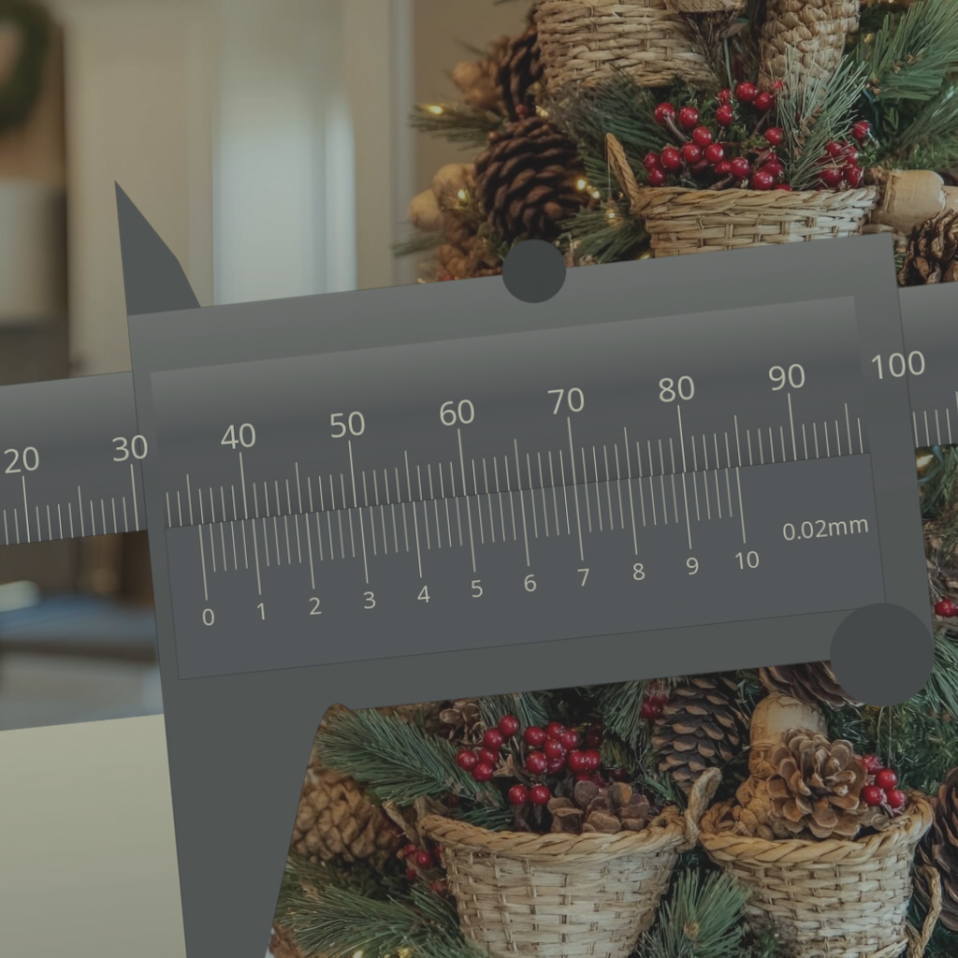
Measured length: 35.7 mm
